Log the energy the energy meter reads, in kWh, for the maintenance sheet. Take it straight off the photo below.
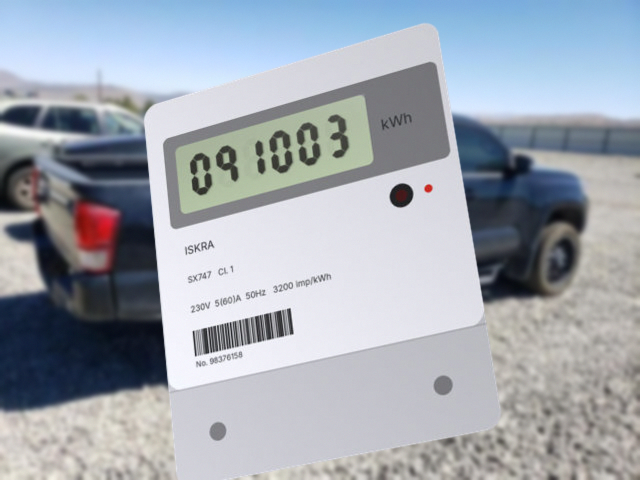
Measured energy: 91003 kWh
